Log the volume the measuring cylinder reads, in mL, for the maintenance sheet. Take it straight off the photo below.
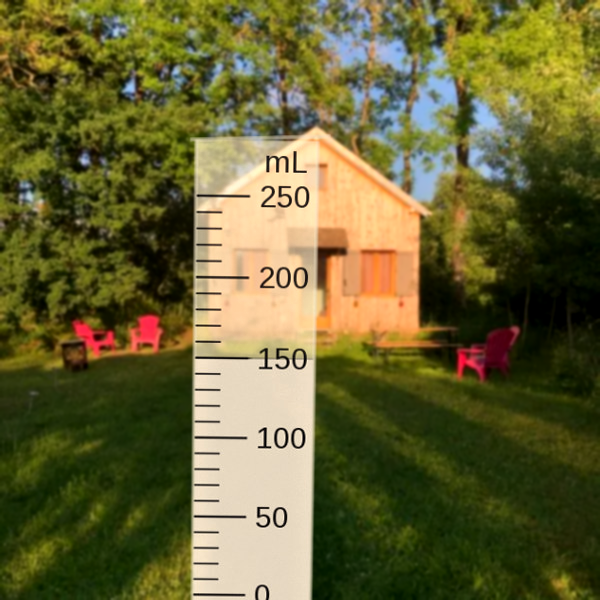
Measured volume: 150 mL
